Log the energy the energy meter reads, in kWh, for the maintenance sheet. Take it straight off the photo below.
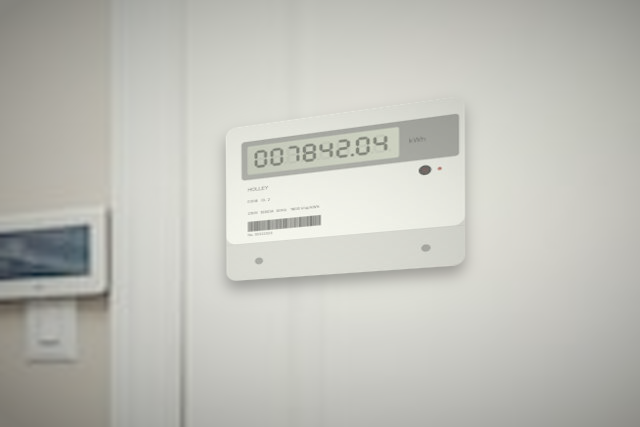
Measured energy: 7842.04 kWh
